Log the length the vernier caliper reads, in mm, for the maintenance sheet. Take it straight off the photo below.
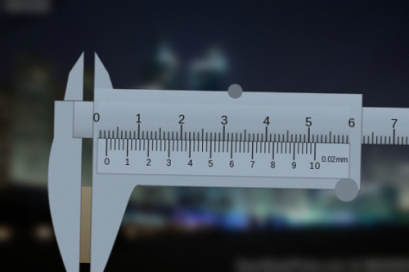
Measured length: 2.5 mm
